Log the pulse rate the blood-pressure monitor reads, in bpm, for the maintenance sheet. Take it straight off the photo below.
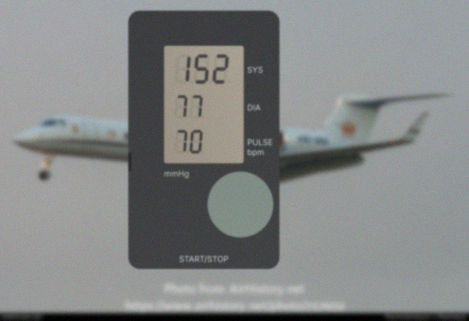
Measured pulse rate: 70 bpm
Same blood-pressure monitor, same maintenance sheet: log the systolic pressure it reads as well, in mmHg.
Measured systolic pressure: 152 mmHg
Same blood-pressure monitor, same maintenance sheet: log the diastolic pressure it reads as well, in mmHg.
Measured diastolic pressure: 77 mmHg
